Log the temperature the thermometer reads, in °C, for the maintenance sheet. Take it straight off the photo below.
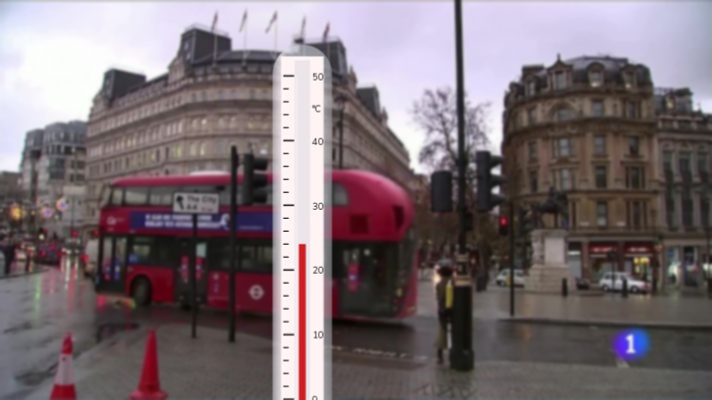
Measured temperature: 24 °C
